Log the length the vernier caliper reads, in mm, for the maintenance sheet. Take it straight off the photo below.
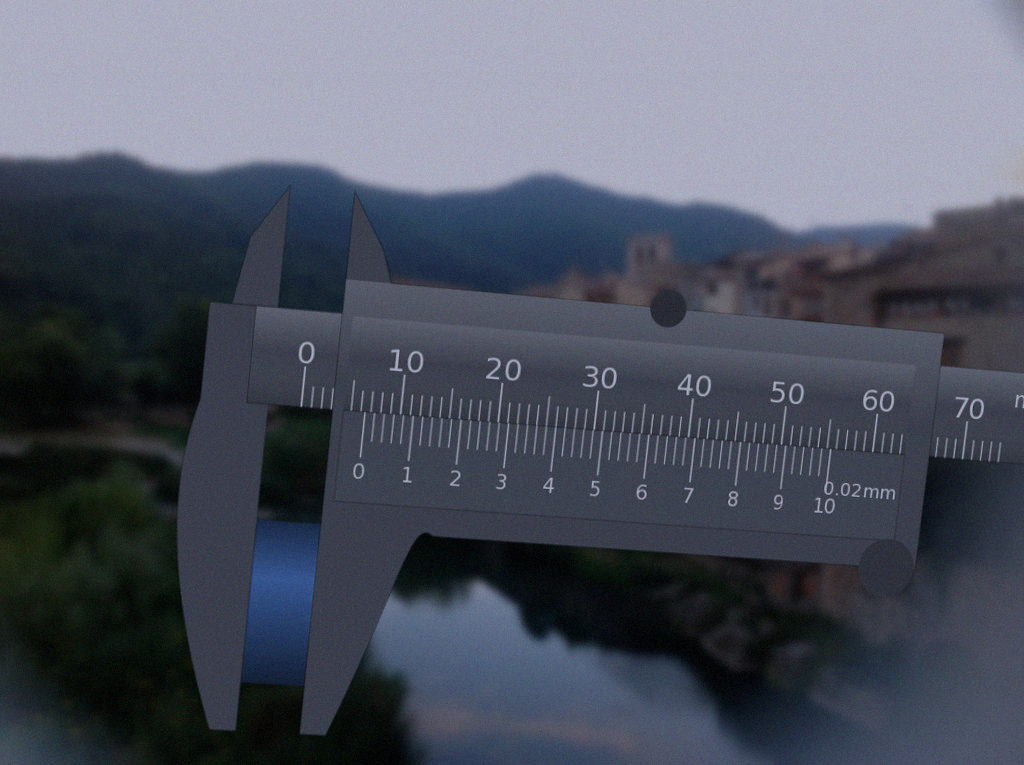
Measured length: 6.4 mm
